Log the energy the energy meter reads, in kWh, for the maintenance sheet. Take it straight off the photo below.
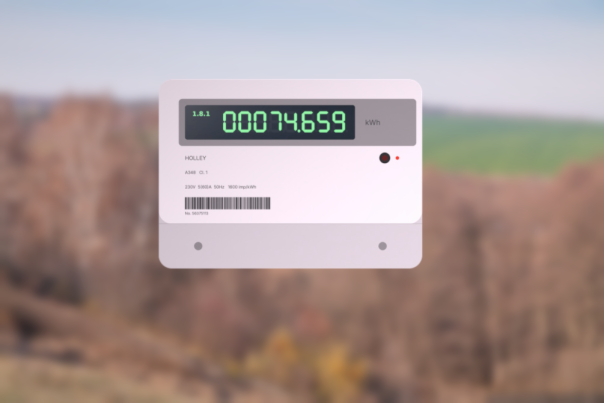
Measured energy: 74.659 kWh
